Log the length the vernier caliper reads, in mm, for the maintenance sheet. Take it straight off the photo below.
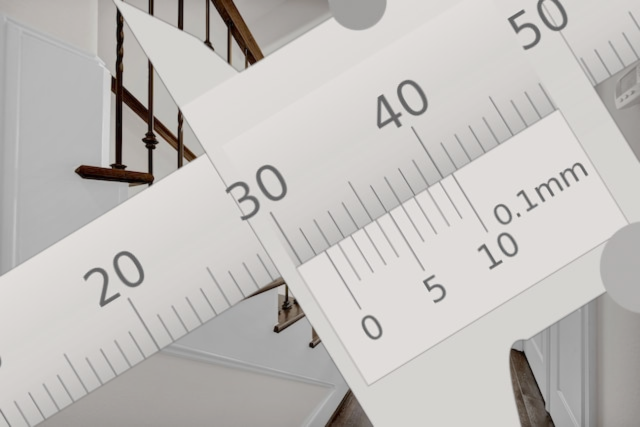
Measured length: 31.6 mm
